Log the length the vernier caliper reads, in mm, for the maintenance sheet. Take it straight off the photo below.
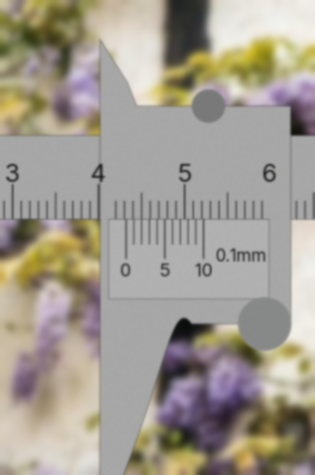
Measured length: 43.2 mm
